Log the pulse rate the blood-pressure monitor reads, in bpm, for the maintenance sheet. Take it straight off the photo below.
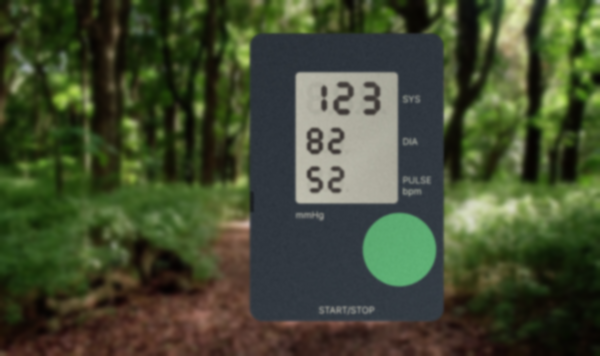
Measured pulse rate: 52 bpm
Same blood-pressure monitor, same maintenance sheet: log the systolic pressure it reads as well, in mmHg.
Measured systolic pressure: 123 mmHg
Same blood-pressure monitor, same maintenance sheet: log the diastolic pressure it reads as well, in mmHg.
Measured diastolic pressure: 82 mmHg
